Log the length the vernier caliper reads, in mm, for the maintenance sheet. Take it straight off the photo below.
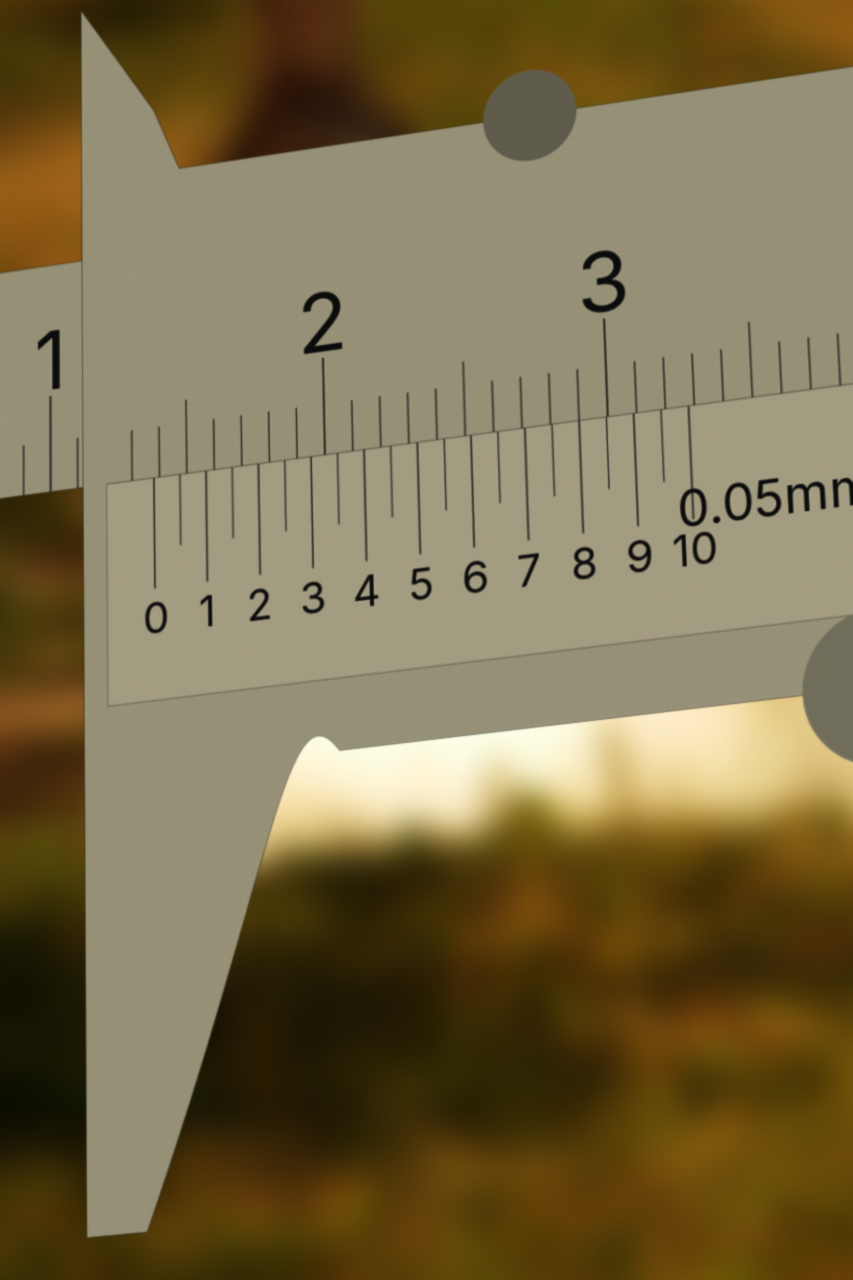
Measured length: 13.80 mm
